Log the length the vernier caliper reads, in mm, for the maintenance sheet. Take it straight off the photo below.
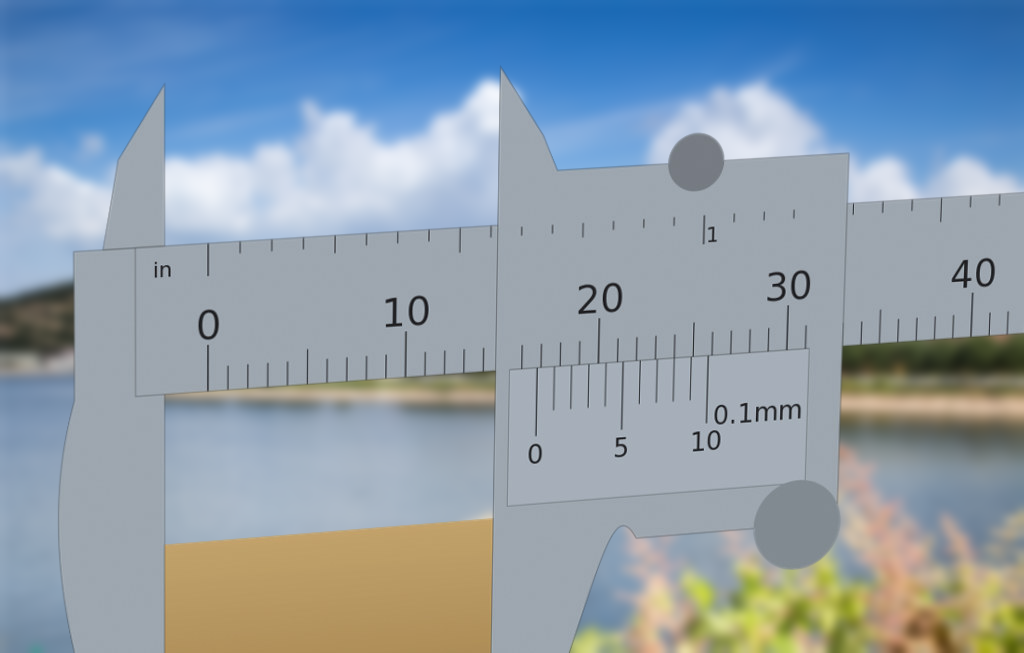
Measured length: 16.8 mm
